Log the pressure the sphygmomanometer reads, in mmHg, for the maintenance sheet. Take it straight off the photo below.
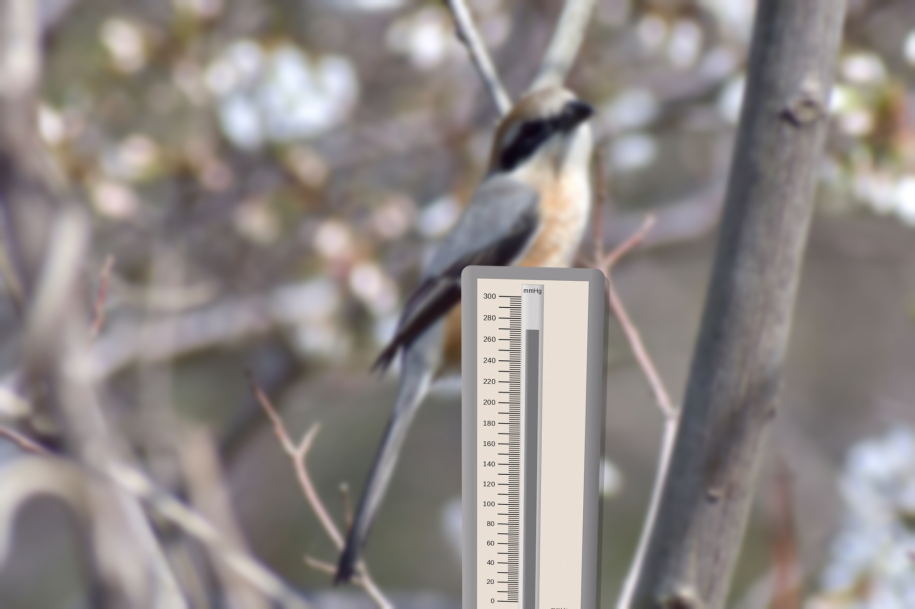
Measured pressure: 270 mmHg
